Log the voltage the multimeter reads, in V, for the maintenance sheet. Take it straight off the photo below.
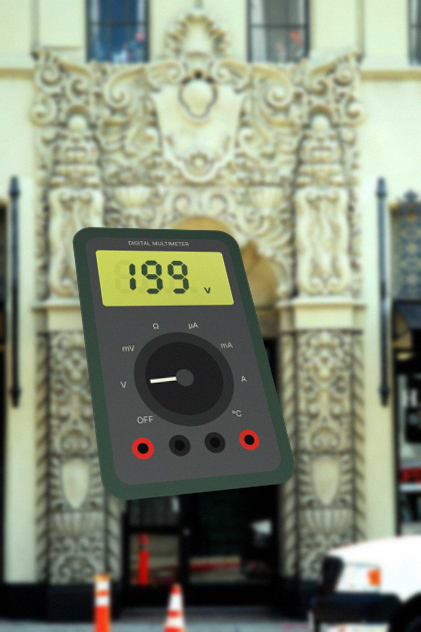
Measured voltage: 199 V
